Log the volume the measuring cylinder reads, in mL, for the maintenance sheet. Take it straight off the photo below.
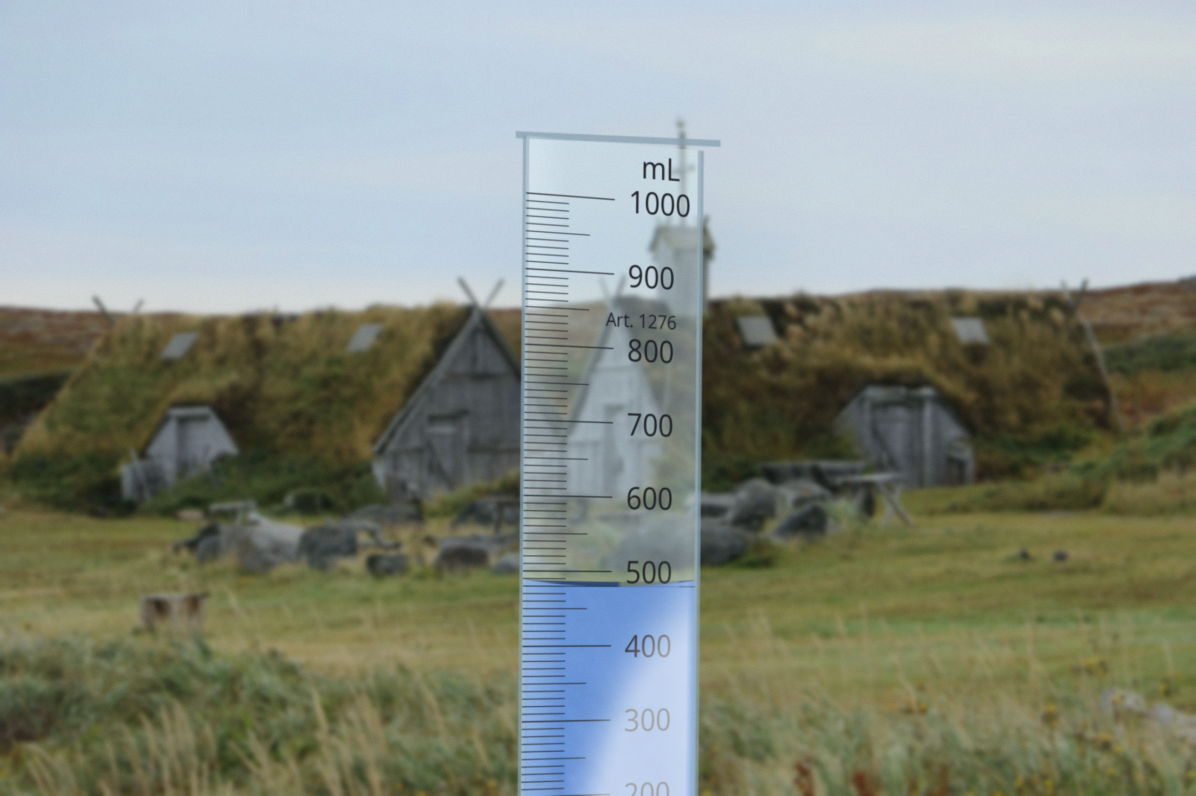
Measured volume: 480 mL
